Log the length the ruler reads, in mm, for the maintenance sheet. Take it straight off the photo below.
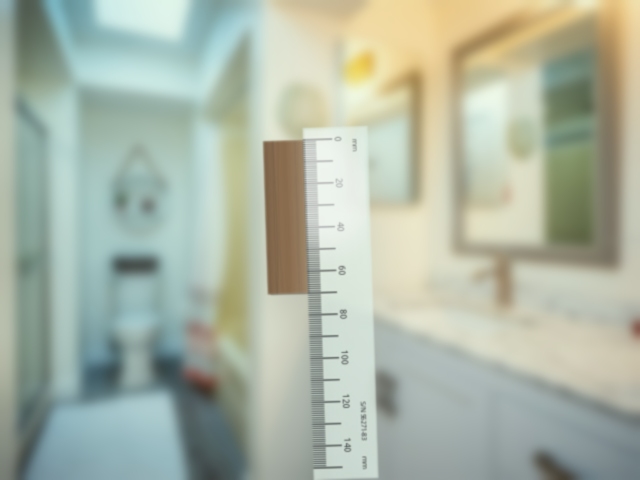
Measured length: 70 mm
